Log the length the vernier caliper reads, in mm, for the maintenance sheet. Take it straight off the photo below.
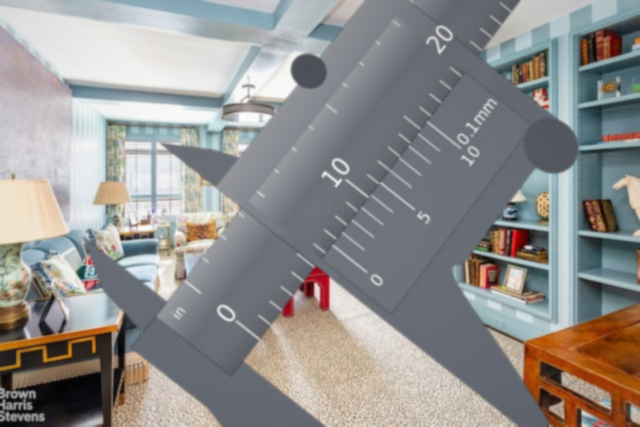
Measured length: 6.6 mm
